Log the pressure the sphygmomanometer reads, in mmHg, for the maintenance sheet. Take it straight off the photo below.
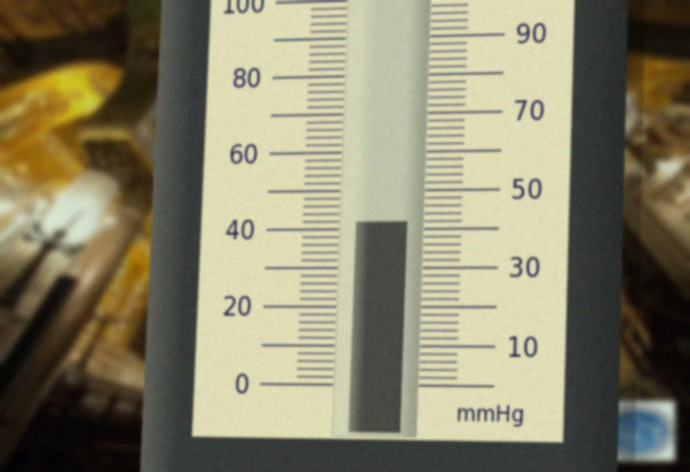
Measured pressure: 42 mmHg
